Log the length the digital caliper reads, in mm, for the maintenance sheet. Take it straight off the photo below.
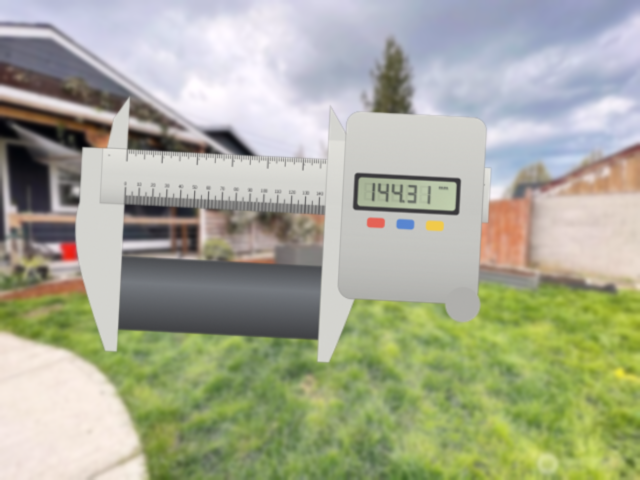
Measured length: 144.31 mm
